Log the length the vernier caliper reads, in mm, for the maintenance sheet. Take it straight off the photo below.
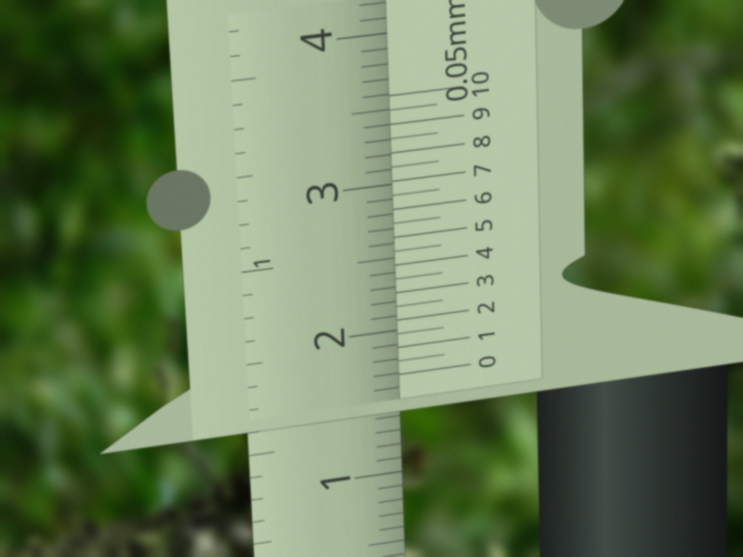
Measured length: 16.9 mm
